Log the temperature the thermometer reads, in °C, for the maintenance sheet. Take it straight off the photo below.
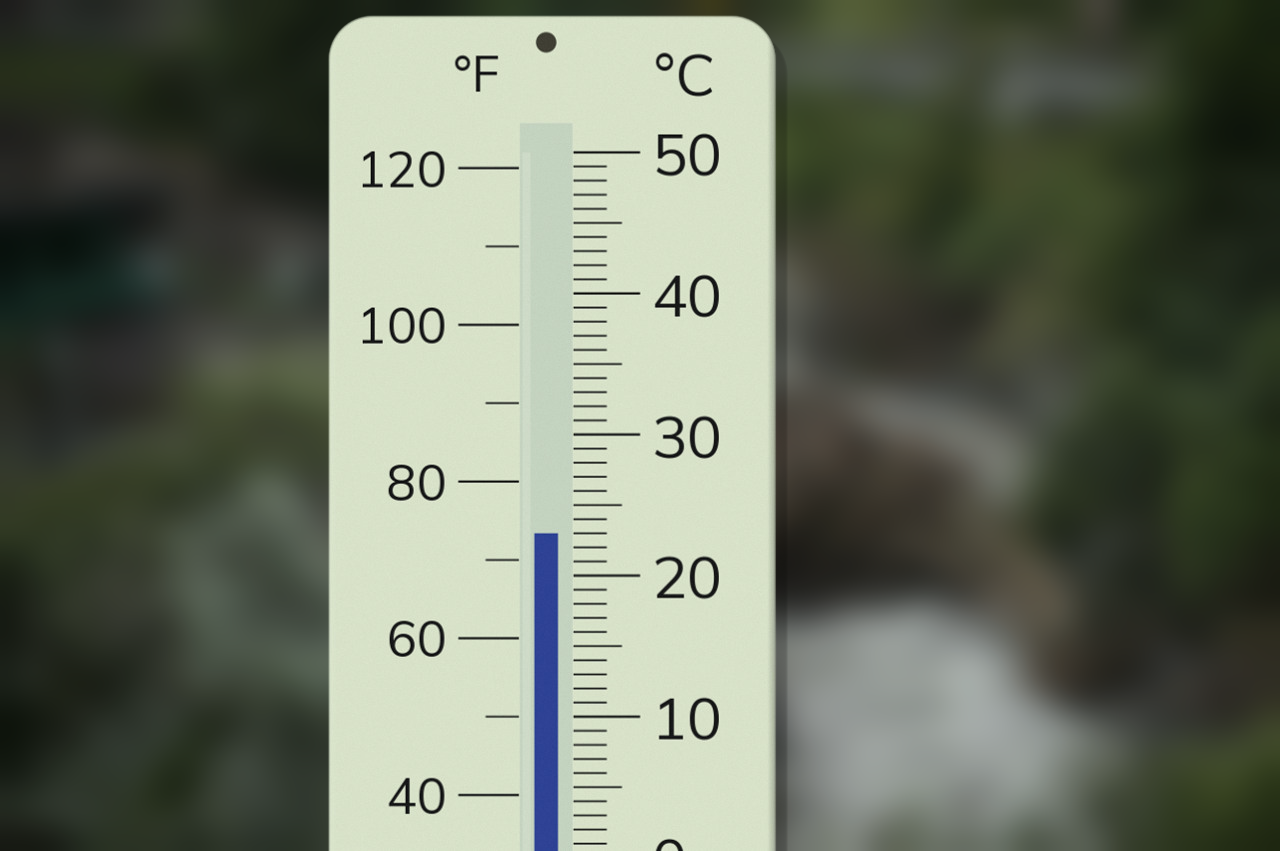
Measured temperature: 23 °C
